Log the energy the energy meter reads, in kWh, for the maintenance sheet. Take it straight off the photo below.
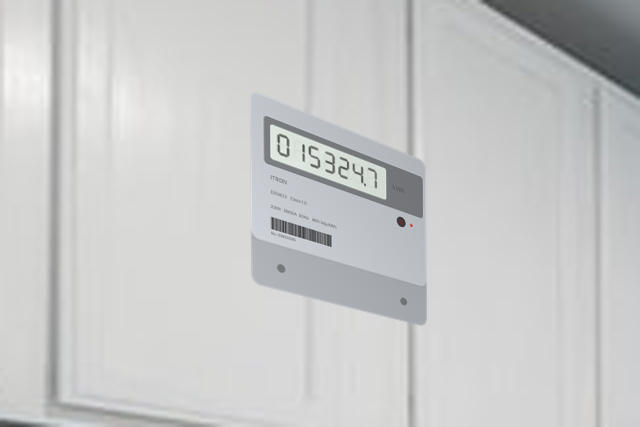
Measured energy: 15324.7 kWh
